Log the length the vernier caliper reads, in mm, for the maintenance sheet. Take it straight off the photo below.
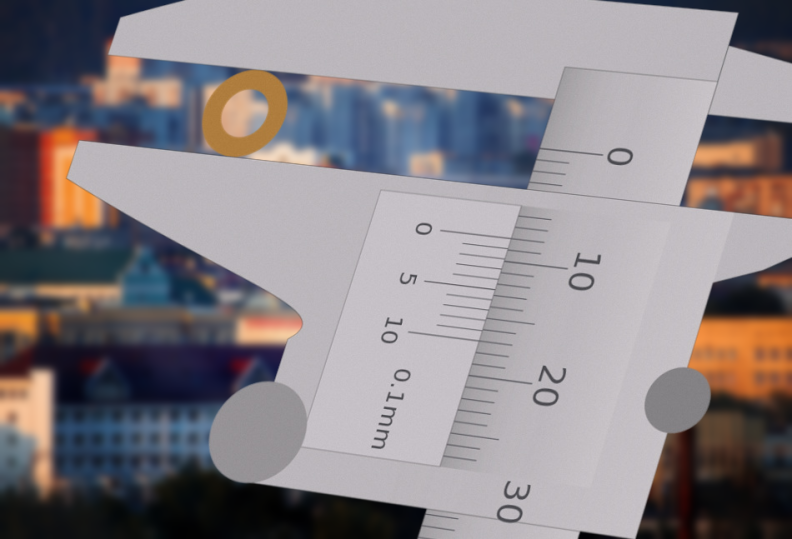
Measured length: 8.0 mm
